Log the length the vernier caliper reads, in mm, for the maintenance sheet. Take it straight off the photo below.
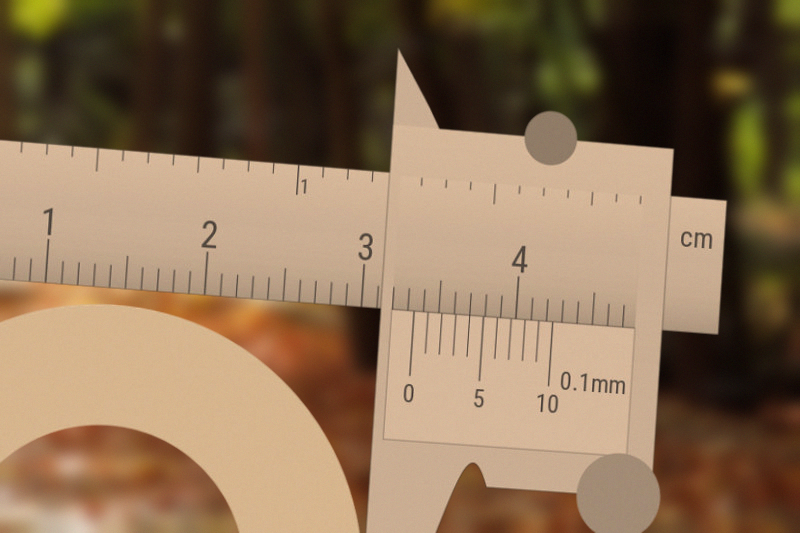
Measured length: 33.4 mm
